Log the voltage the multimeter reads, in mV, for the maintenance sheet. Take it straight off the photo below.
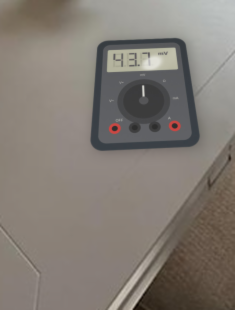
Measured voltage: 43.7 mV
